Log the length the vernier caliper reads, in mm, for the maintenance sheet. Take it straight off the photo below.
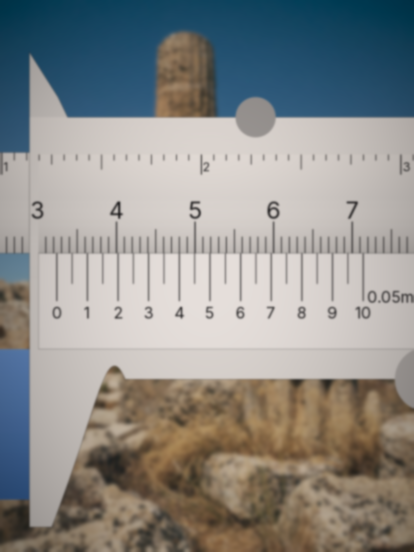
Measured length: 32.4 mm
